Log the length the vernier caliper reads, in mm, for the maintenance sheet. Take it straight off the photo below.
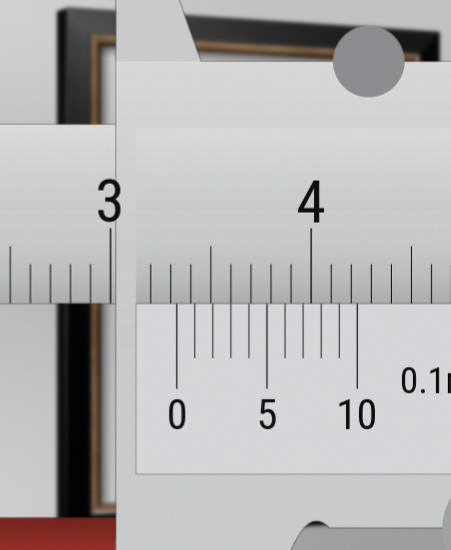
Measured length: 33.3 mm
